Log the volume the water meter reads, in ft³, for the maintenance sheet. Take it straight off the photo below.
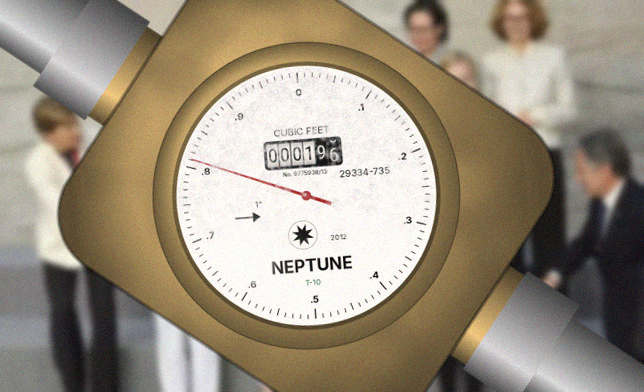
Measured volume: 195.81 ft³
